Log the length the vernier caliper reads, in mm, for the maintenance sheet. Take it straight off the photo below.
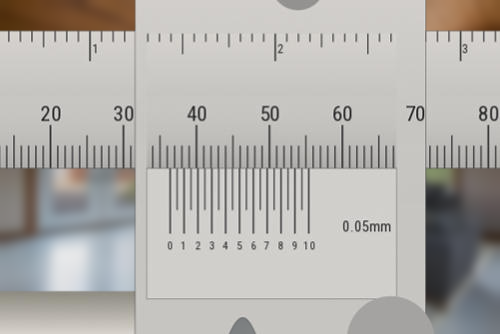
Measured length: 36.4 mm
